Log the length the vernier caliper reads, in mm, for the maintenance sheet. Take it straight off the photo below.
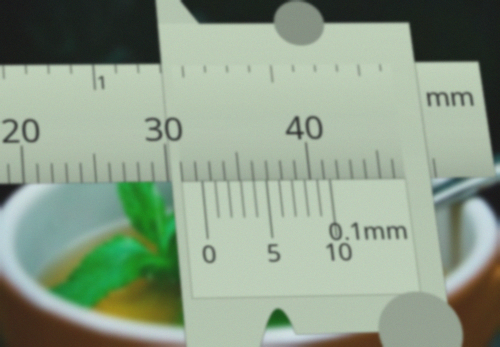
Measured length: 32.4 mm
